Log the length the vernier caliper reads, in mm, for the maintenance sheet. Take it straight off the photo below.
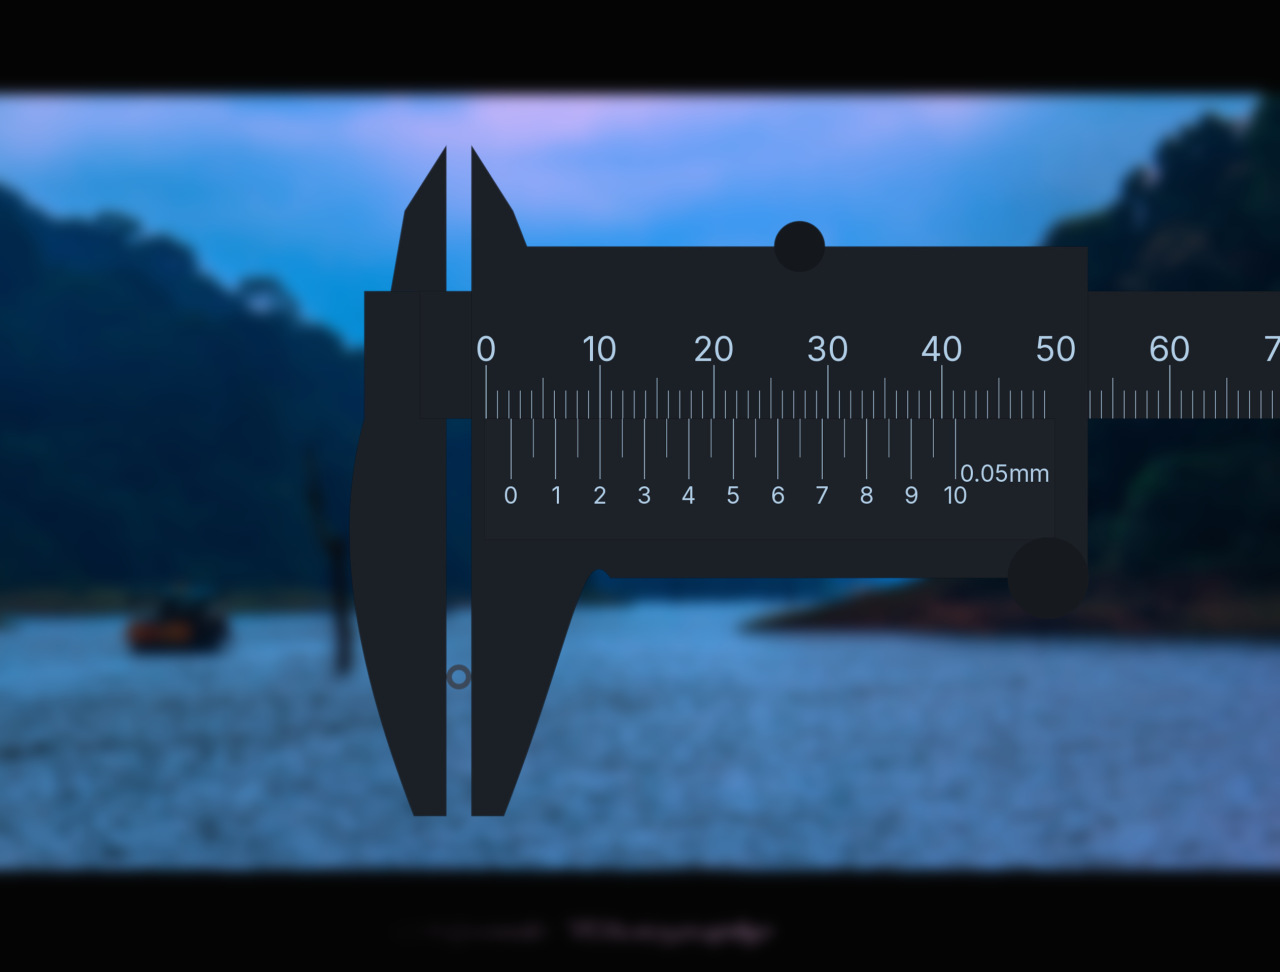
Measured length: 2.2 mm
